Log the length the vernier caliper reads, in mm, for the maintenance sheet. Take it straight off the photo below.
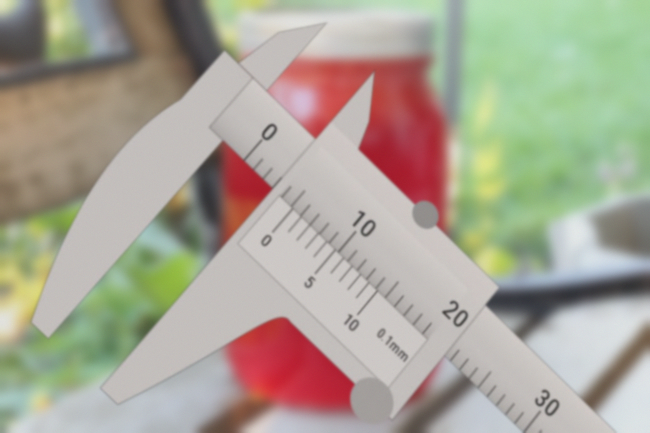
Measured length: 5.2 mm
